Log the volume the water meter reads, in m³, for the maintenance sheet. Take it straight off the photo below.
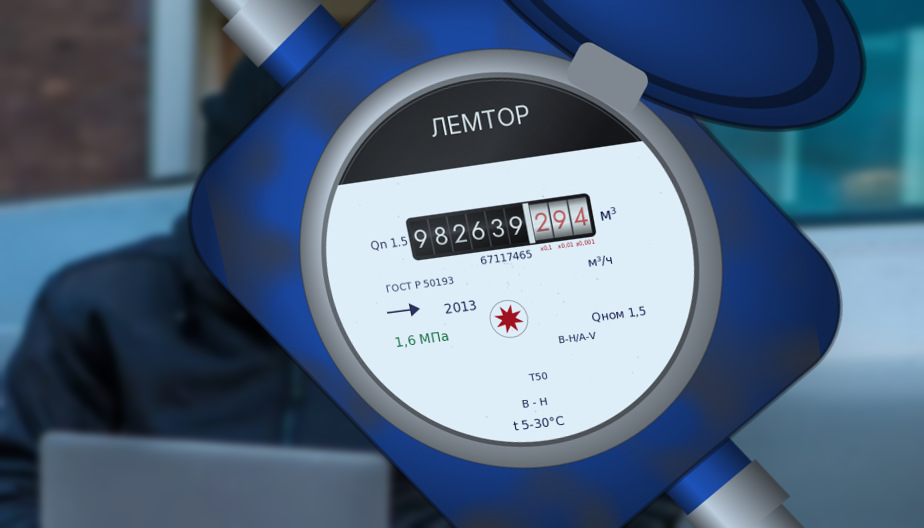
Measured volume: 982639.294 m³
